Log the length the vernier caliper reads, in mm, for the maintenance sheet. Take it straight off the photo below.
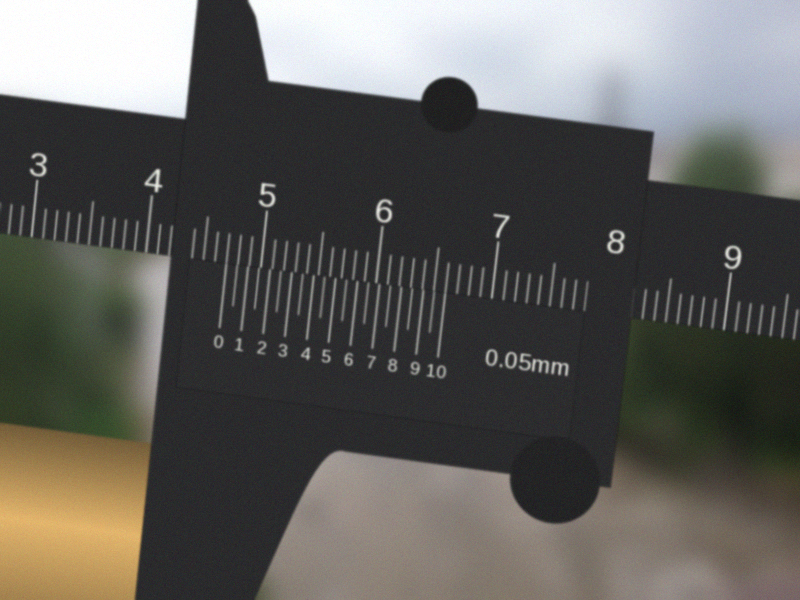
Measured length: 47.0 mm
